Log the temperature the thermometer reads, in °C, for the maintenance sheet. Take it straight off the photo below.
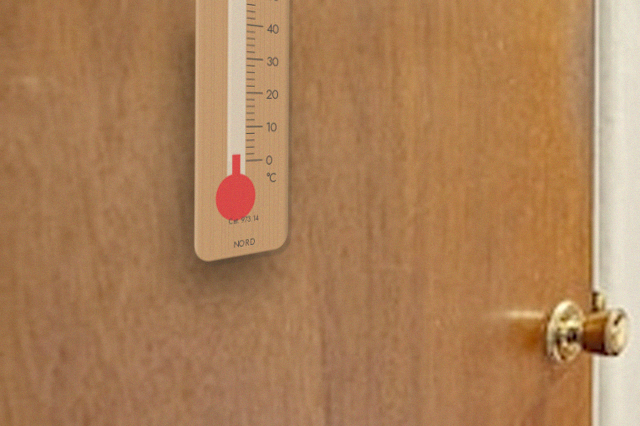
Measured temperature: 2 °C
